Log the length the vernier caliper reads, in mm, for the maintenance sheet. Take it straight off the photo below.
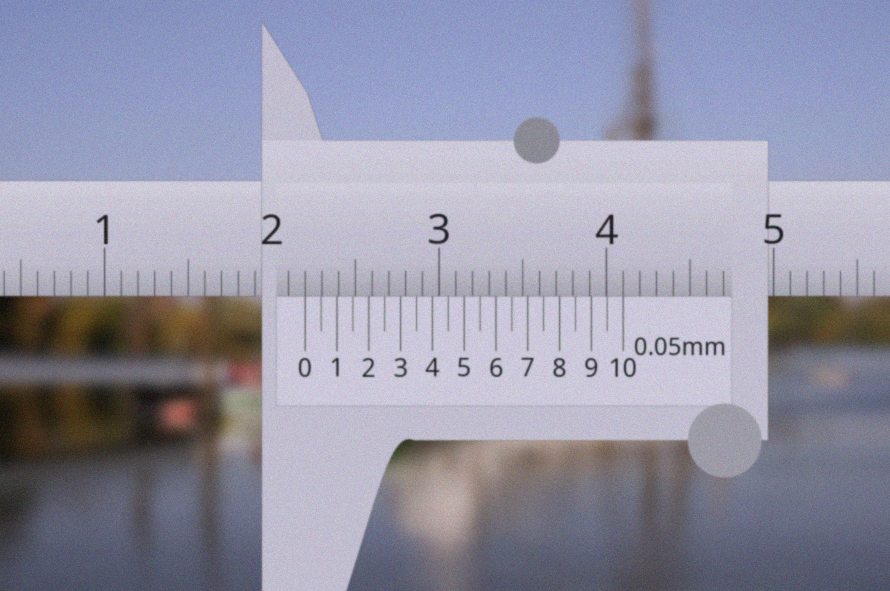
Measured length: 22.0 mm
